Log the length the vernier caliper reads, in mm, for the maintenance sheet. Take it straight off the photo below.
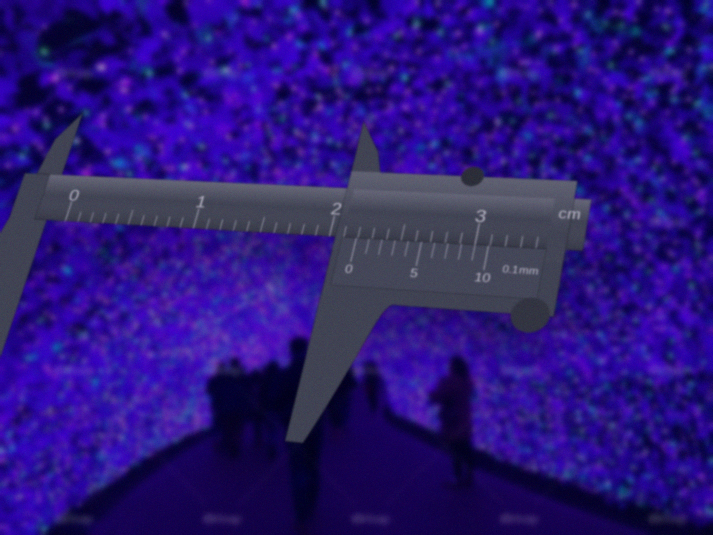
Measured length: 21.9 mm
